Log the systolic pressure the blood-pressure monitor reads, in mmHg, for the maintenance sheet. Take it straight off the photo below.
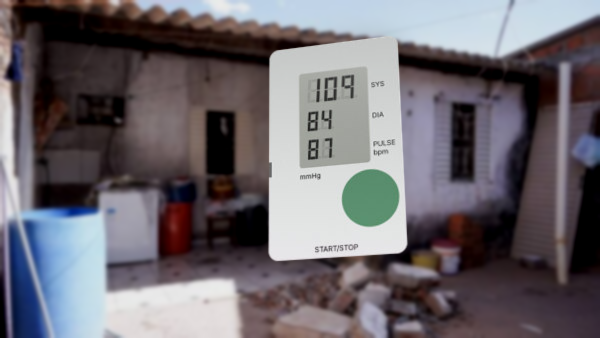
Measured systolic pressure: 109 mmHg
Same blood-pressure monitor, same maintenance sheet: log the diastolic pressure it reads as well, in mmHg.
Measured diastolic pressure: 84 mmHg
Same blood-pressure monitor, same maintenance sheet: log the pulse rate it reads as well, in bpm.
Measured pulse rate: 87 bpm
